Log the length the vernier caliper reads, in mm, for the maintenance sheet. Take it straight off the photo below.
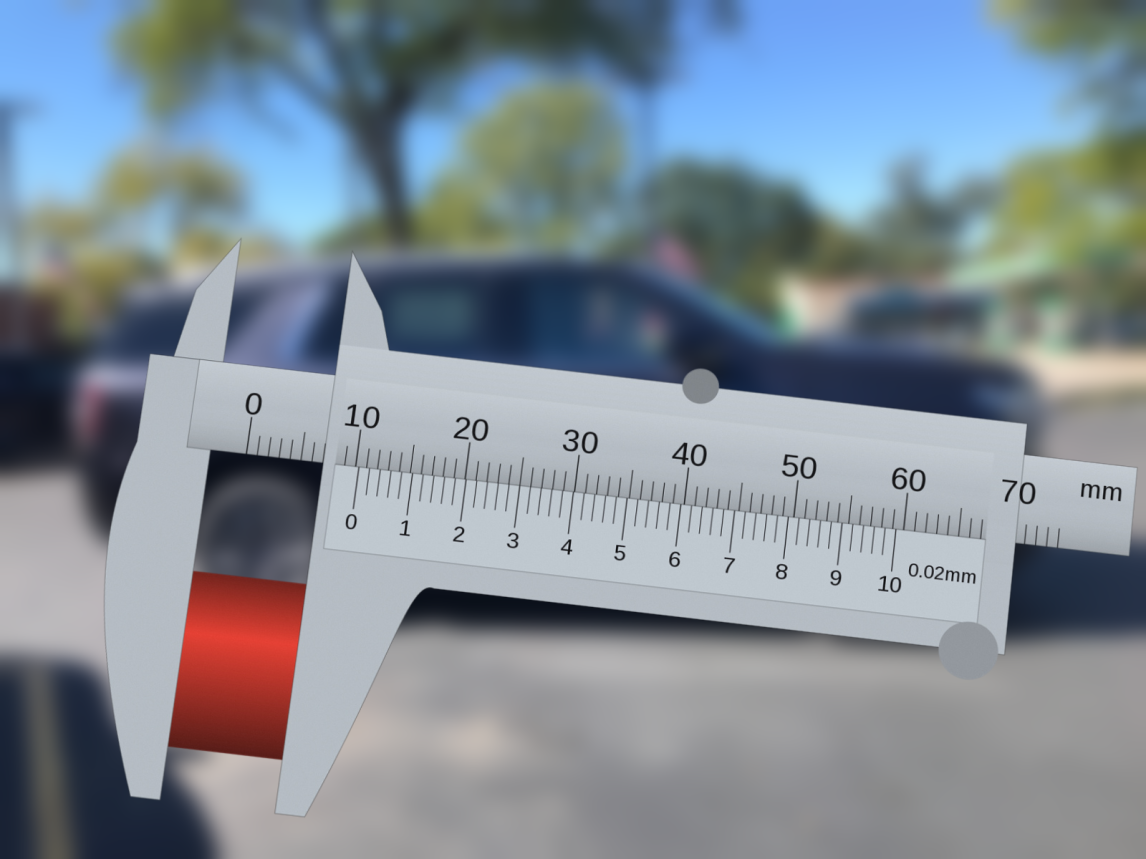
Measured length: 10.3 mm
